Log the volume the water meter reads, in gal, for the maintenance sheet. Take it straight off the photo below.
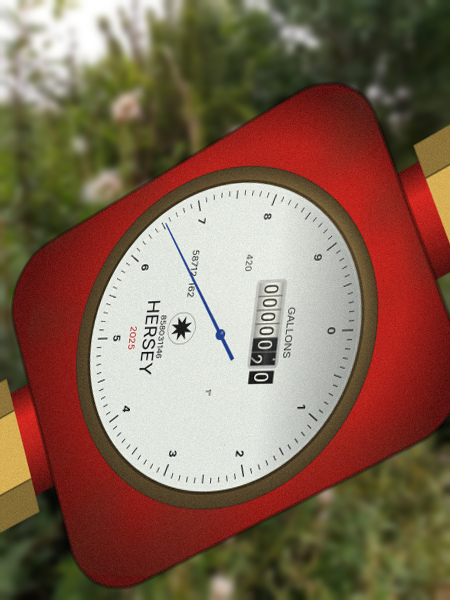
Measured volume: 16.5 gal
